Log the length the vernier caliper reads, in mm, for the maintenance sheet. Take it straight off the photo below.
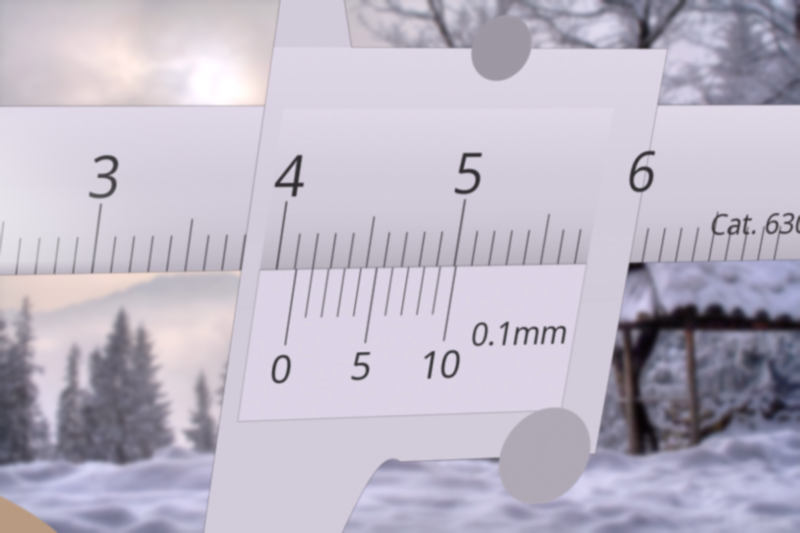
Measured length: 41.1 mm
